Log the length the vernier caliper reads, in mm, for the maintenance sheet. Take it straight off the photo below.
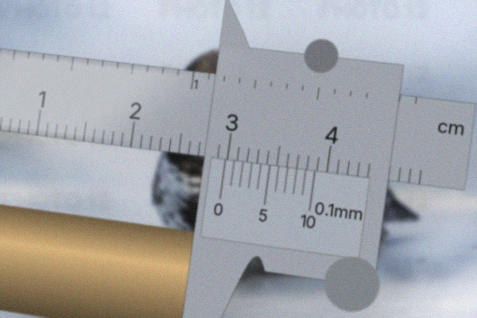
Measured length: 29.8 mm
